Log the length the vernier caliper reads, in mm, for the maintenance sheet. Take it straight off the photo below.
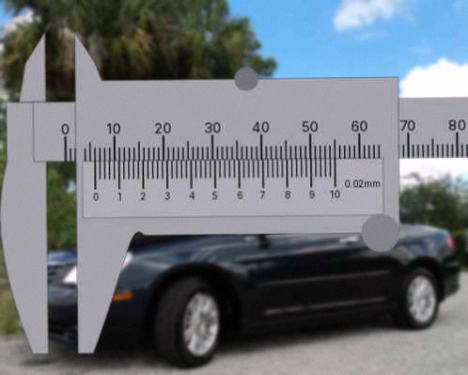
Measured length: 6.0 mm
